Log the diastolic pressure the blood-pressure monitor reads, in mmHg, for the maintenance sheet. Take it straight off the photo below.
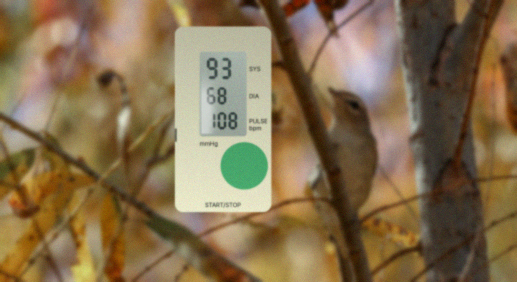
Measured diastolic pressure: 68 mmHg
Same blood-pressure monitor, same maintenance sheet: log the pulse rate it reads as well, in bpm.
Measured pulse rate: 108 bpm
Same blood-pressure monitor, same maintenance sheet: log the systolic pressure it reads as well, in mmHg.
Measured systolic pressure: 93 mmHg
